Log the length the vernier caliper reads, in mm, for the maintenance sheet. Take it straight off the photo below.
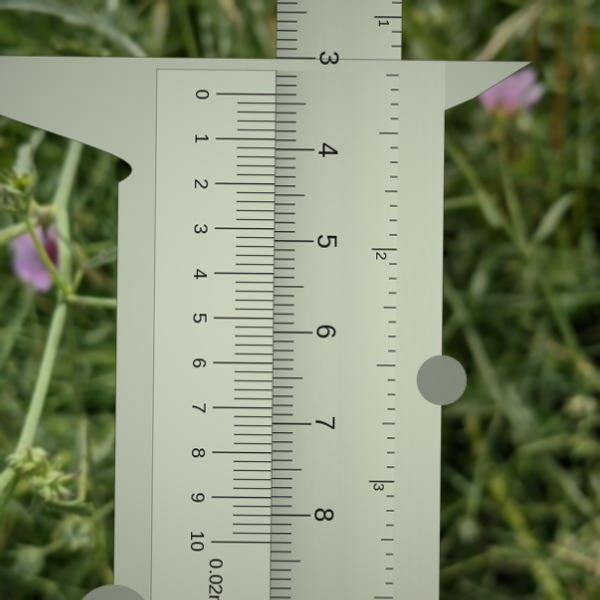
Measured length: 34.0 mm
